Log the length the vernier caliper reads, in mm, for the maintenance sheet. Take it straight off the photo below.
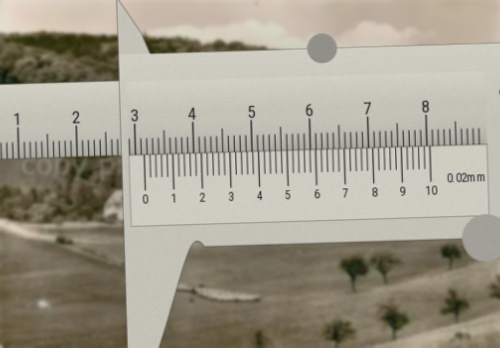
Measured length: 31.5 mm
